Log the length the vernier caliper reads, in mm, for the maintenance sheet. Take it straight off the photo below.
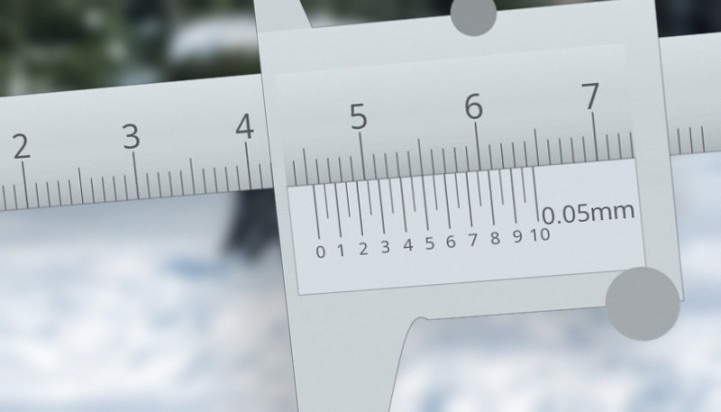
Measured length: 45.5 mm
